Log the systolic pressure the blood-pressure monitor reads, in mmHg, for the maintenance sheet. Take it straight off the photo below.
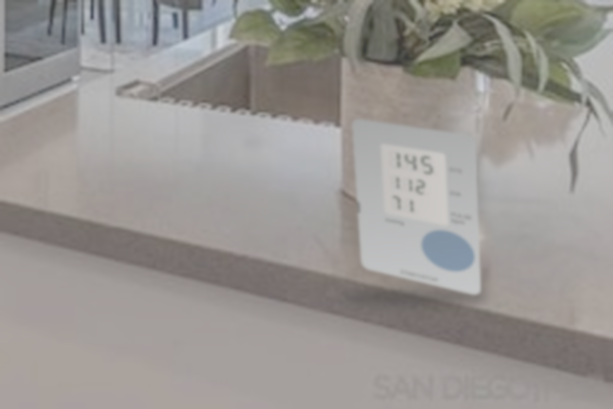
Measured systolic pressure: 145 mmHg
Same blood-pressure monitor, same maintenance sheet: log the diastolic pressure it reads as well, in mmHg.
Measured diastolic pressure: 112 mmHg
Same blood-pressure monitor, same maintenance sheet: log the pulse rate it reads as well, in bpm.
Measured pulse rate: 71 bpm
